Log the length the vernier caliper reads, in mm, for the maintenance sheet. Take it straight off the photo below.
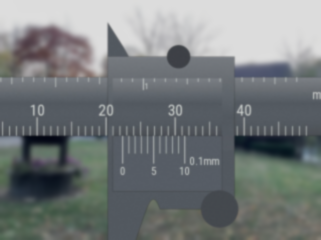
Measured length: 22.4 mm
